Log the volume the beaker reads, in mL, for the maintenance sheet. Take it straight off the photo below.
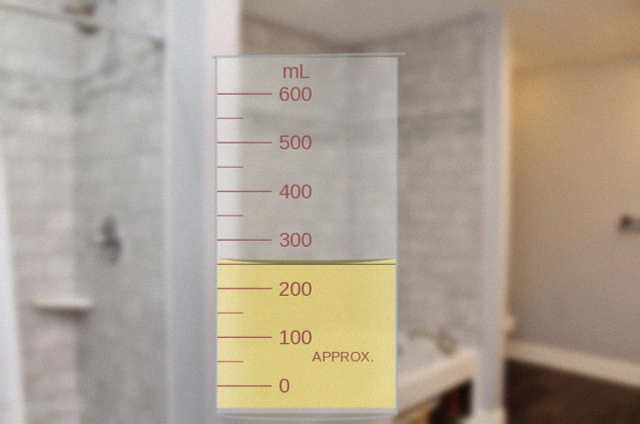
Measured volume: 250 mL
